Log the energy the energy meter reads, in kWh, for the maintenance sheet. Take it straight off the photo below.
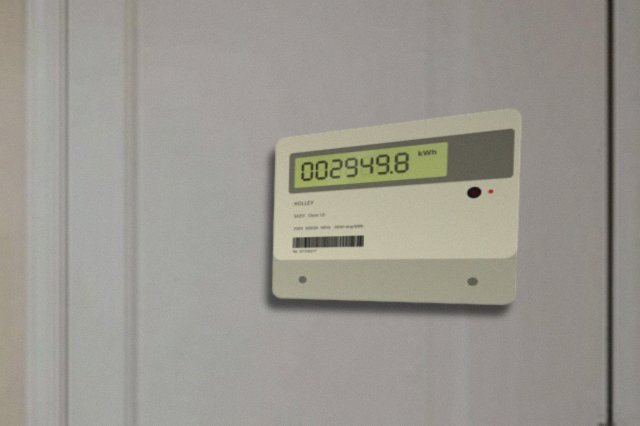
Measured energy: 2949.8 kWh
